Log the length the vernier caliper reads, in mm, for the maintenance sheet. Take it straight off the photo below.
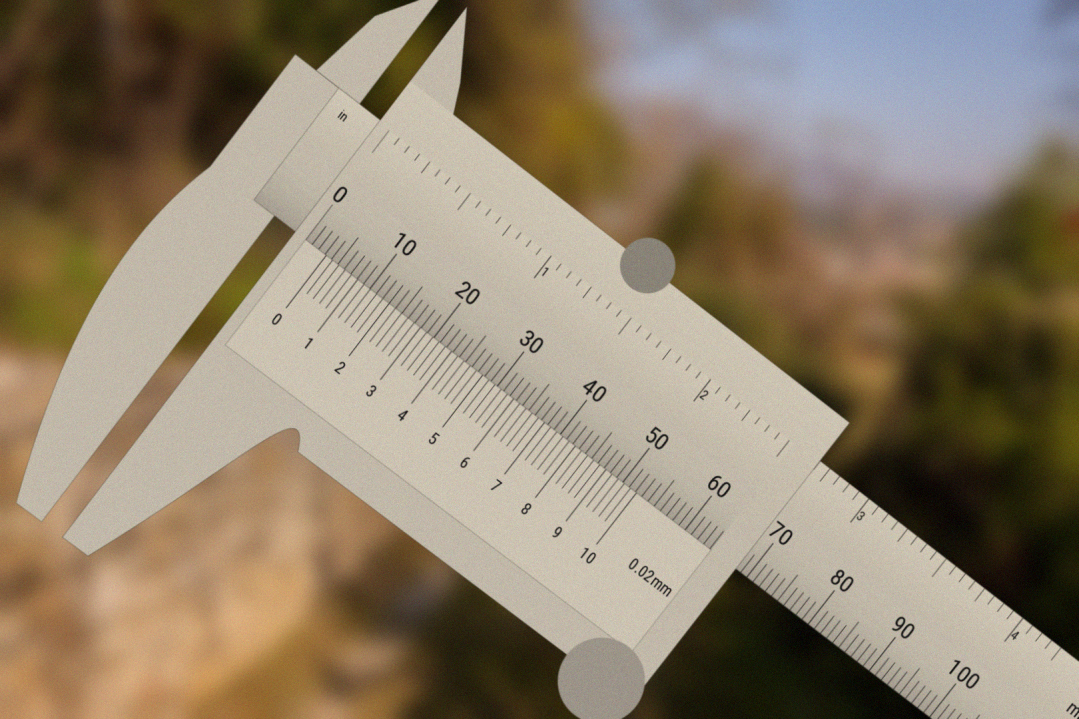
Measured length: 3.2 mm
